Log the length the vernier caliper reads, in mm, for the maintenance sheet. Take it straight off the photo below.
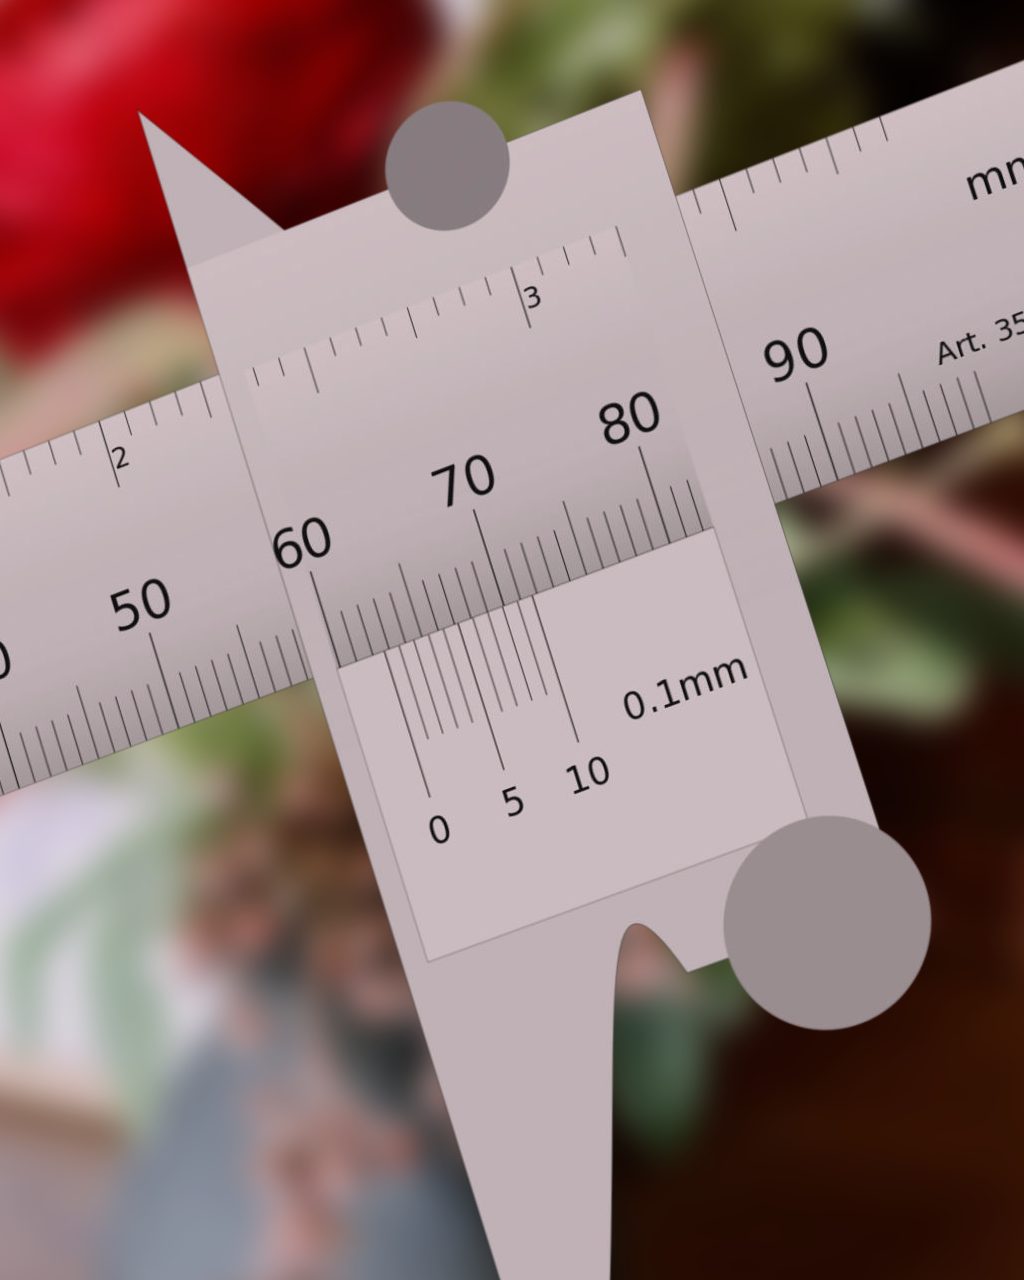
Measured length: 62.7 mm
